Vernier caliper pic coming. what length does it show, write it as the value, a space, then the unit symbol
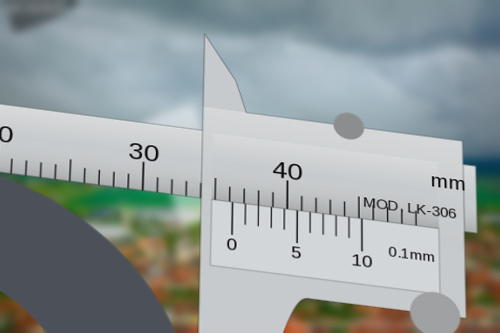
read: 36.2 mm
